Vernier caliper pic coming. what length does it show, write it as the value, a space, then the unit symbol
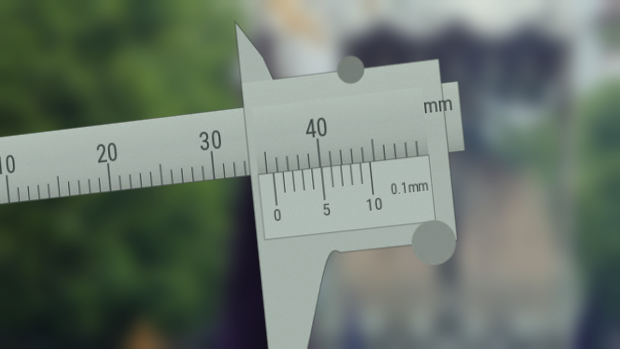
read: 35.6 mm
